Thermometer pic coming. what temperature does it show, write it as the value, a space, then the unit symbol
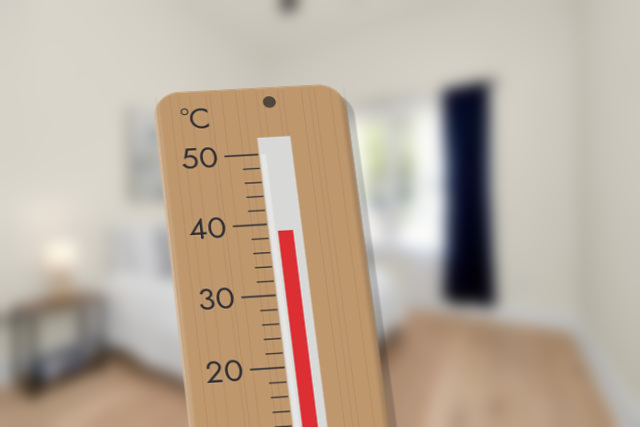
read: 39 °C
